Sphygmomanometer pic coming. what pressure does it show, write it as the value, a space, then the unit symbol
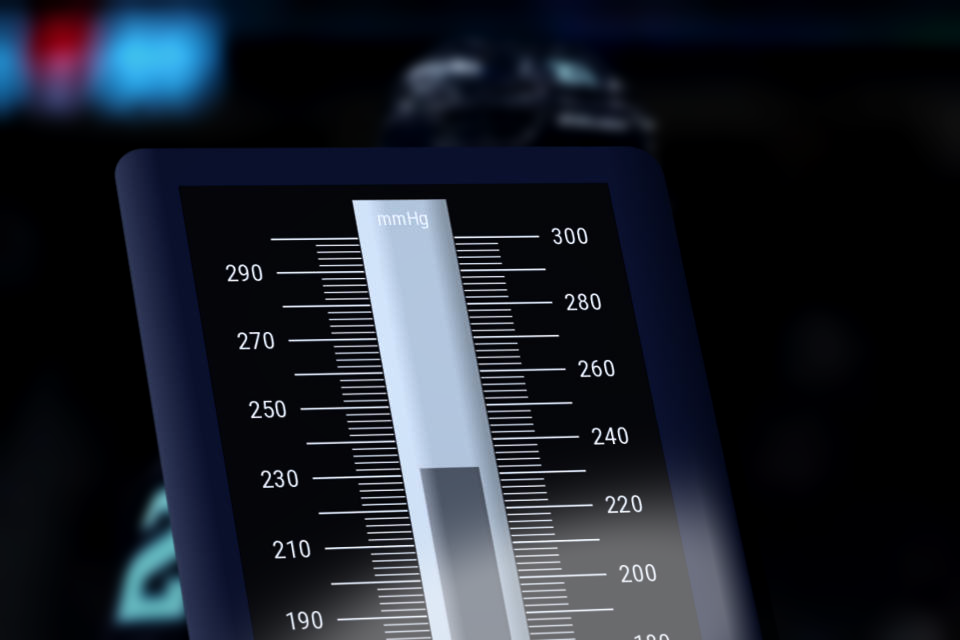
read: 232 mmHg
